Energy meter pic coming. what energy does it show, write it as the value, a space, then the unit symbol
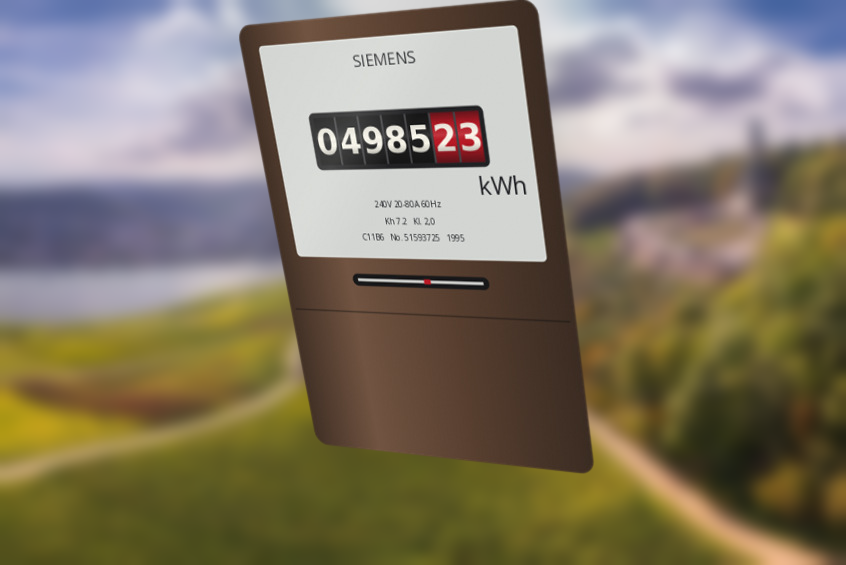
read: 4985.23 kWh
